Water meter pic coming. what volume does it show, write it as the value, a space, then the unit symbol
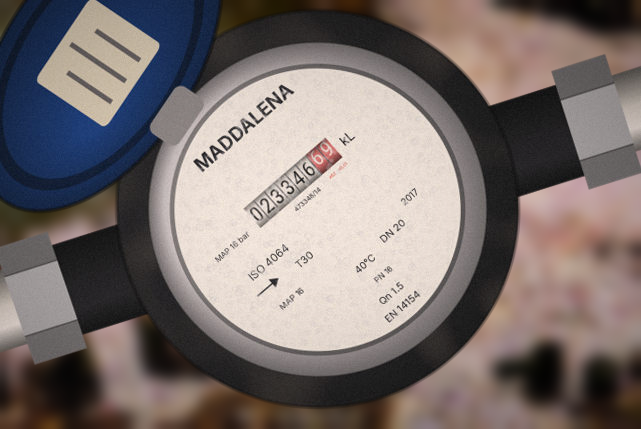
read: 23346.69 kL
